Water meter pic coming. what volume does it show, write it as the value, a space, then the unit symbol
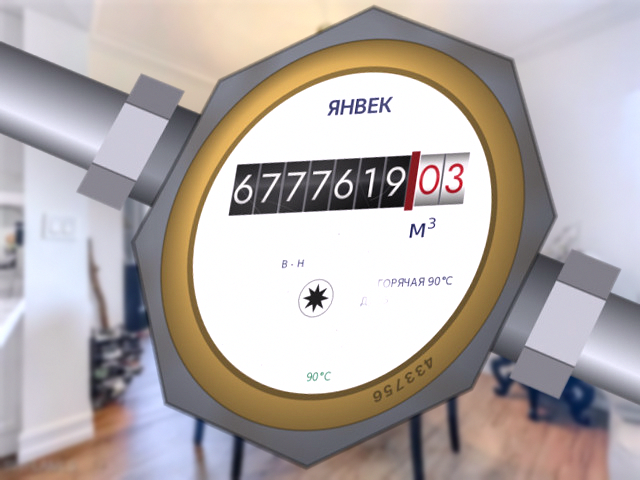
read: 6777619.03 m³
